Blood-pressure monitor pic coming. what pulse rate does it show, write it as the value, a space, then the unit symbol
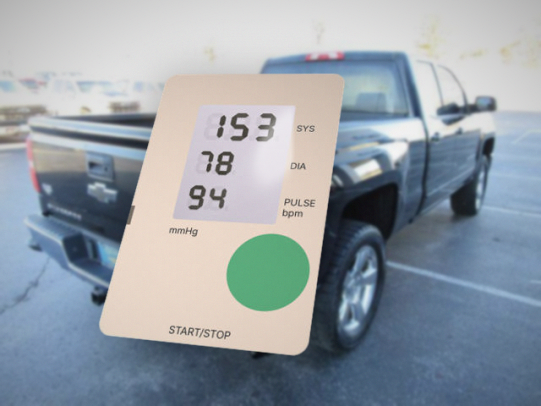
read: 94 bpm
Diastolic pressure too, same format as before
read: 78 mmHg
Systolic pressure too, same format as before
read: 153 mmHg
